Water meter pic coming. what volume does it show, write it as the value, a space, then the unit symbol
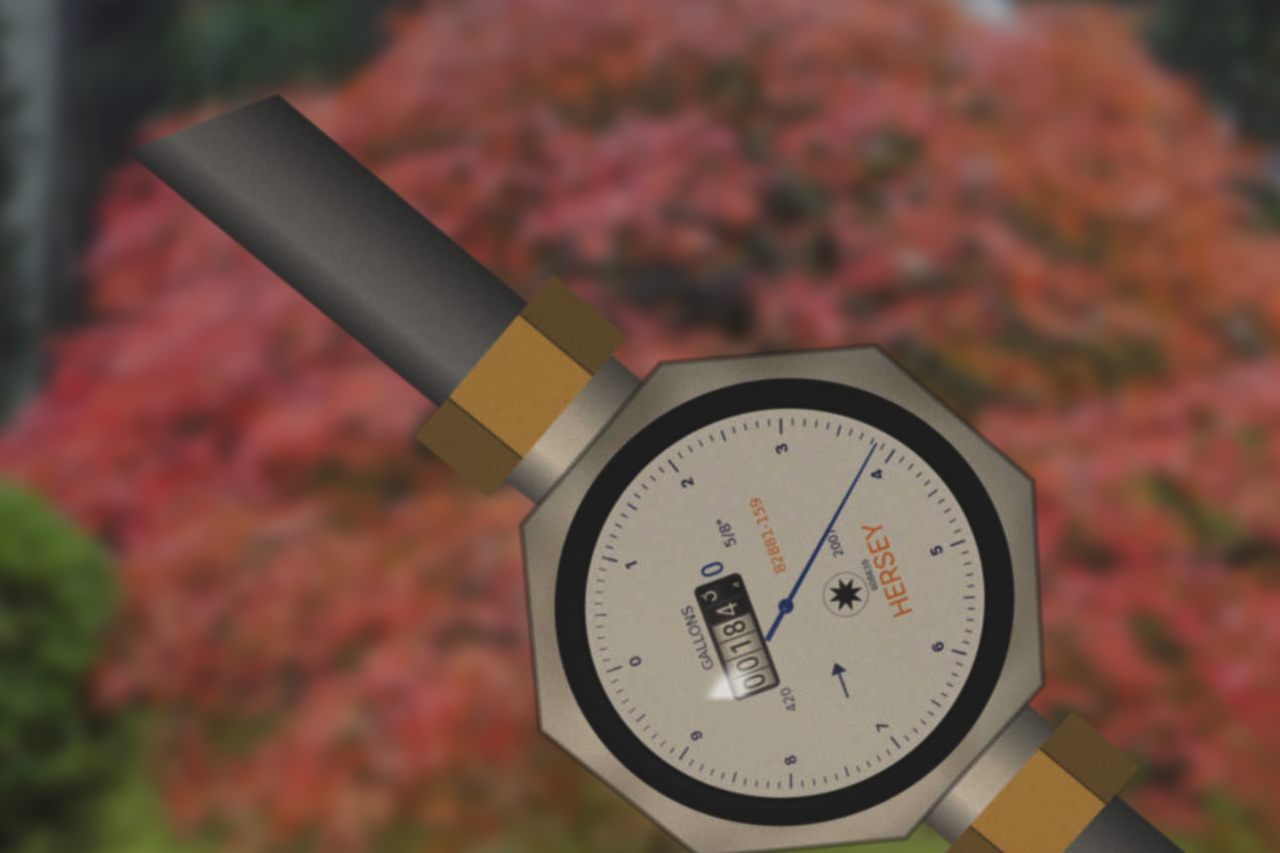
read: 18433.8 gal
